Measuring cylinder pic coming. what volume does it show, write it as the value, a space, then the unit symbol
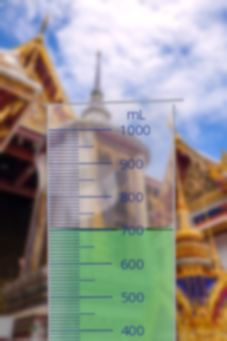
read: 700 mL
